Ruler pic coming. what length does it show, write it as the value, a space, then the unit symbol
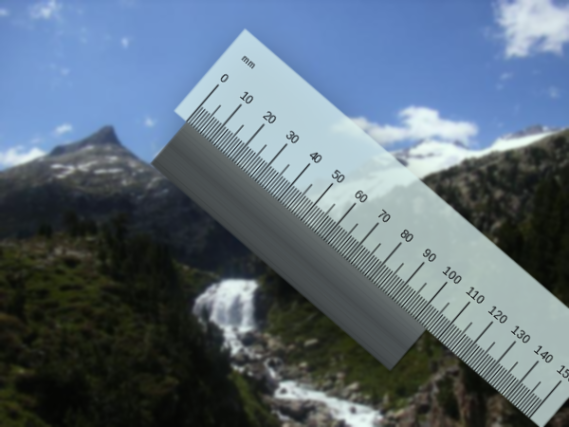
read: 105 mm
